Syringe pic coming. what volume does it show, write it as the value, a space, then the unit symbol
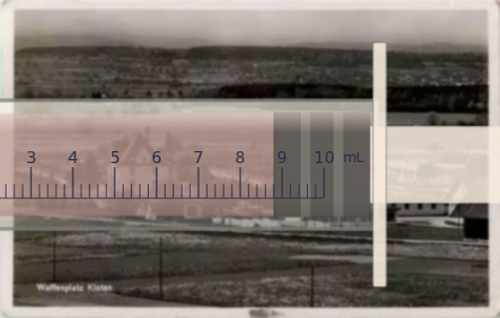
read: 8.8 mL
